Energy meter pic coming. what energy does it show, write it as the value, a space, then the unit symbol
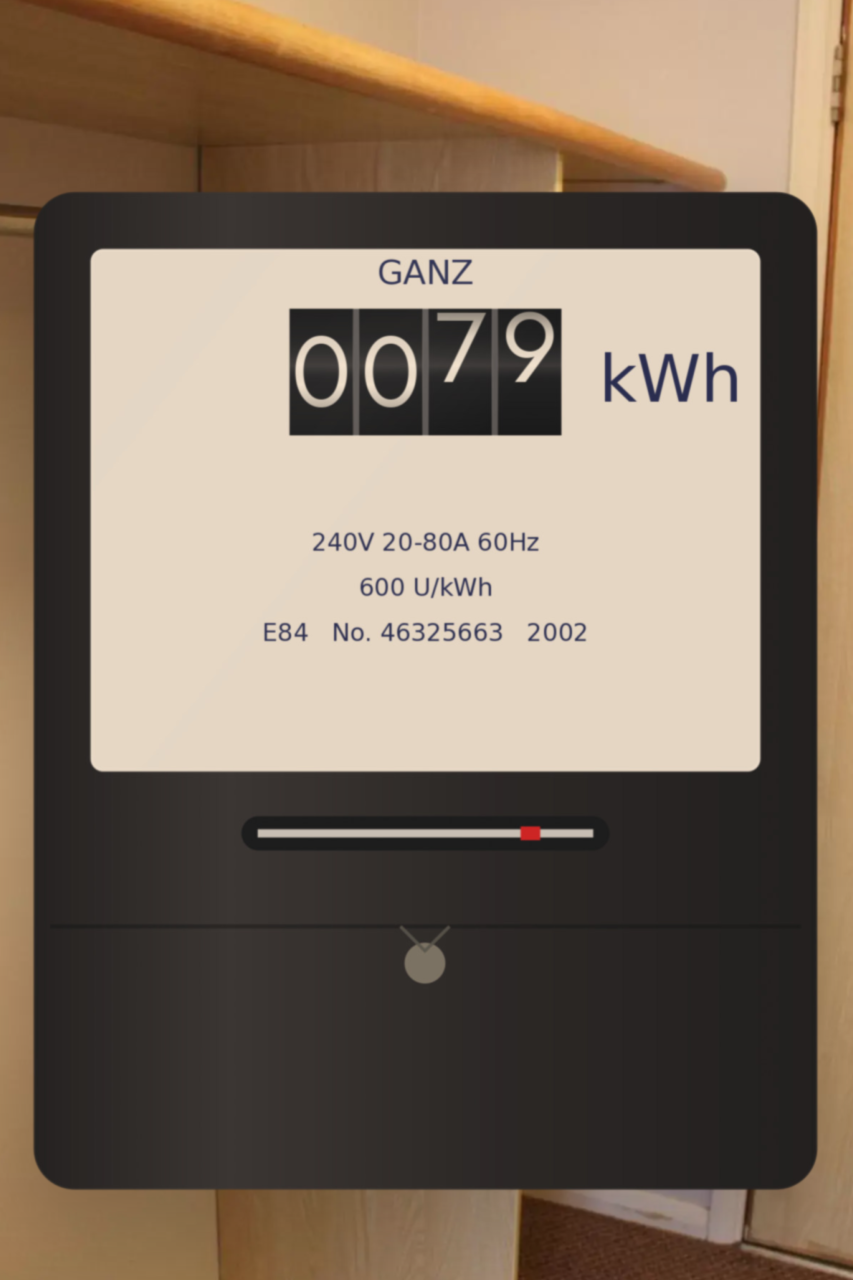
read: 79 kWh
